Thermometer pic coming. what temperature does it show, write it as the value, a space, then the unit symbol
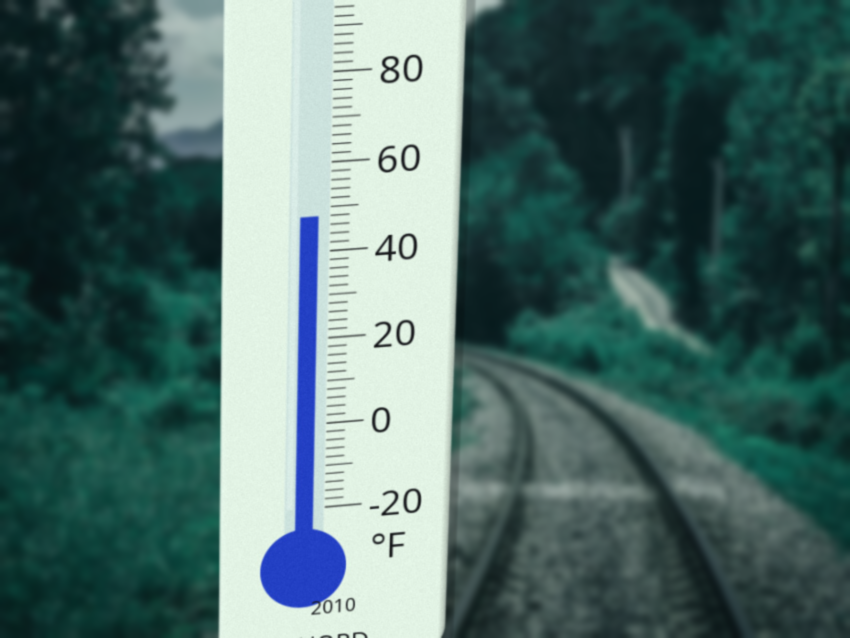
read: 48 °F
